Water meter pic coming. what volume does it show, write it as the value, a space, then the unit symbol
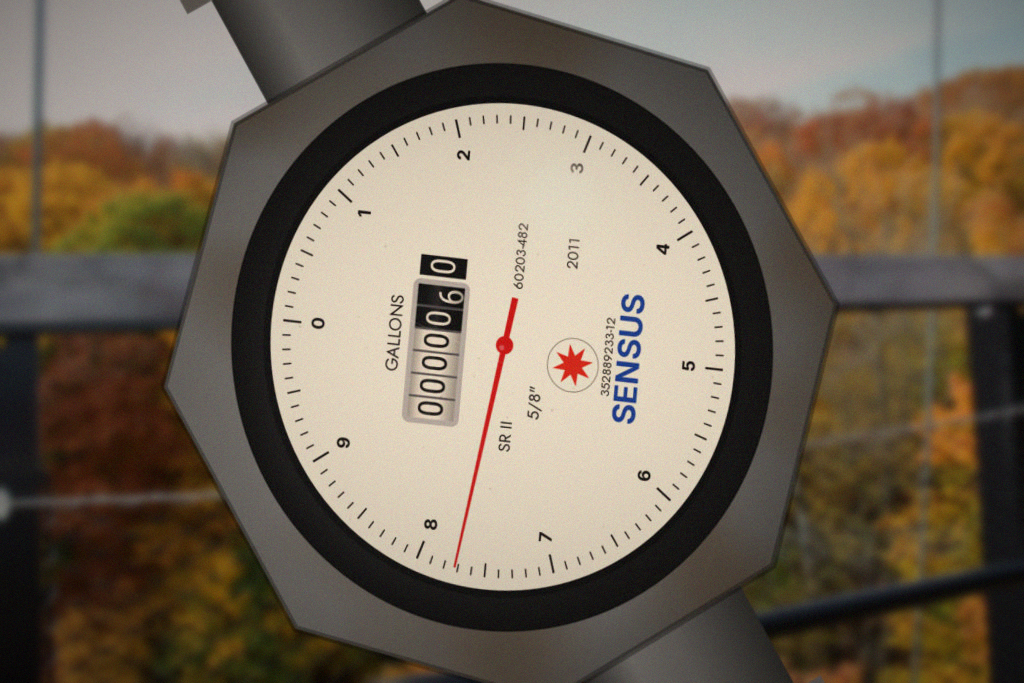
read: 57.7 gal
